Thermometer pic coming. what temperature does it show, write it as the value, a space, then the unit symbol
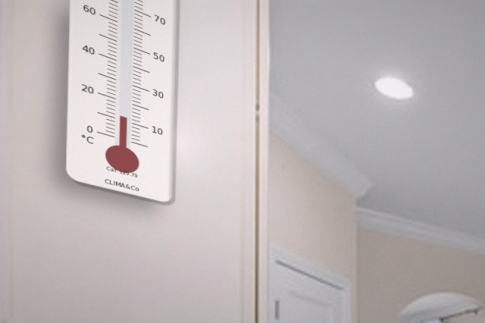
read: 12 °C
